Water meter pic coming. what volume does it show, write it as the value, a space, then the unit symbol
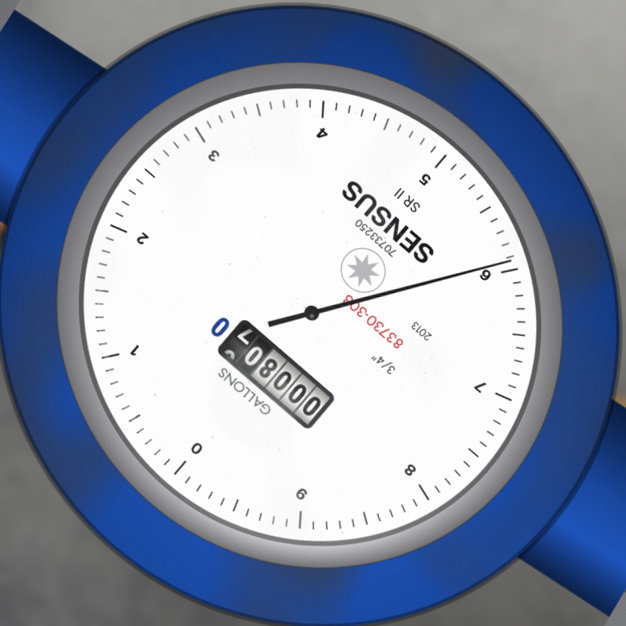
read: 8065.9 gal
